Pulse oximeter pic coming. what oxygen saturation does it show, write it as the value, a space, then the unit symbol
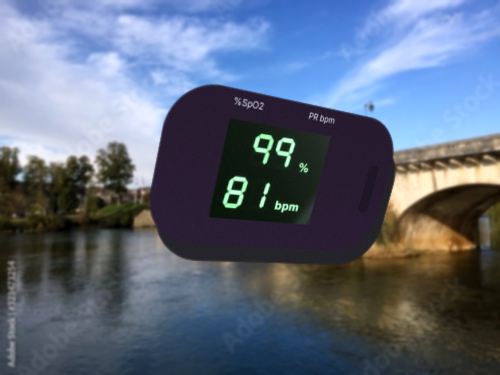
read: 99 %
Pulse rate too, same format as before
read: 81 bpm
